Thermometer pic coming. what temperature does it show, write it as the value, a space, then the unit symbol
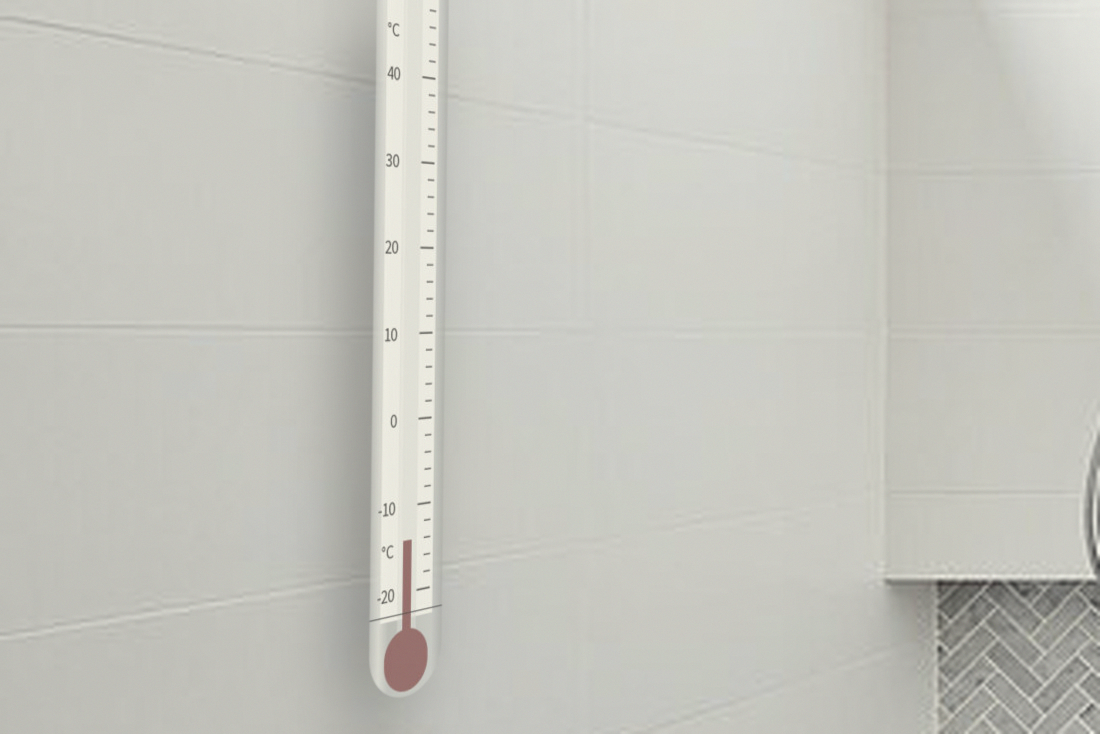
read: -14 °C
